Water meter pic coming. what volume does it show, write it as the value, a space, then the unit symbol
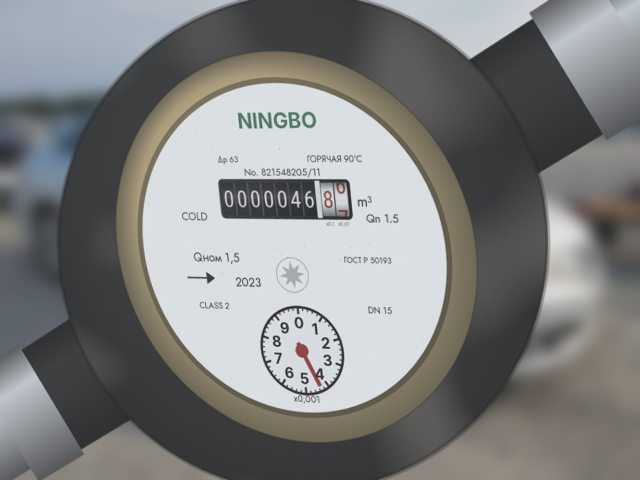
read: 46.864 m³
